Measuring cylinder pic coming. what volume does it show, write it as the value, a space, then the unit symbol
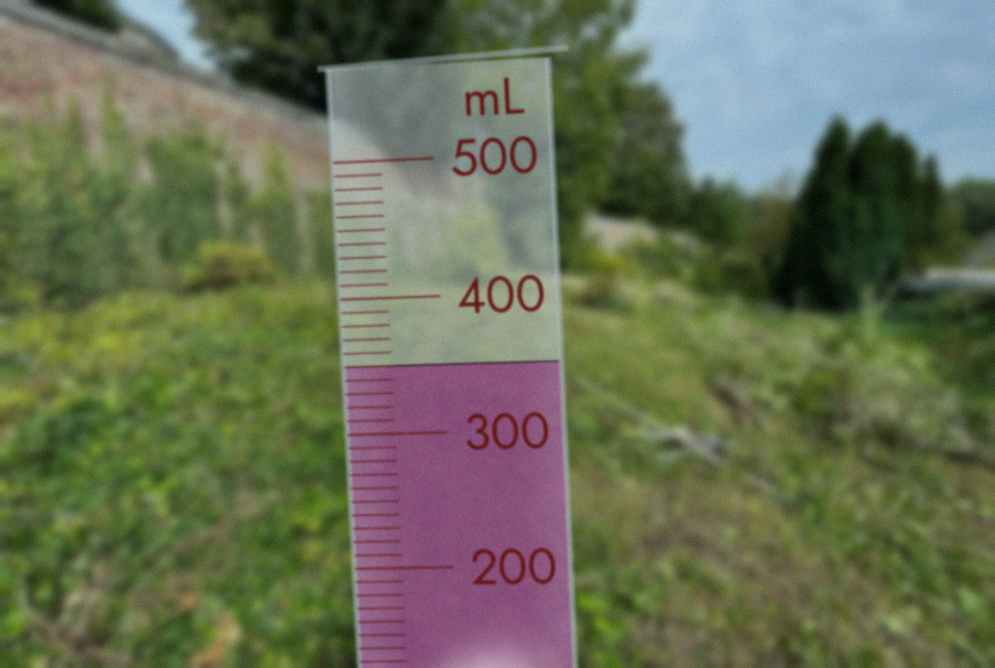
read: 350 mL
